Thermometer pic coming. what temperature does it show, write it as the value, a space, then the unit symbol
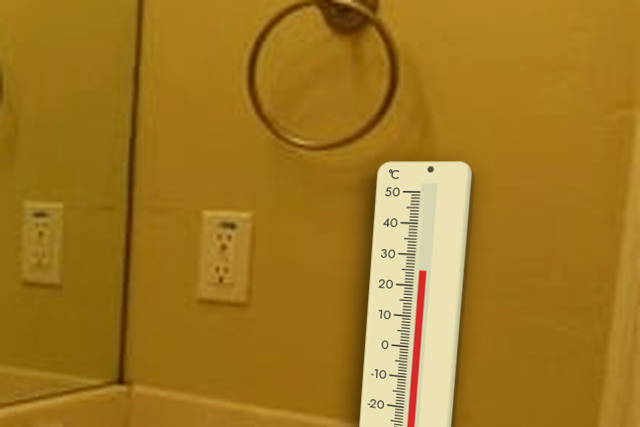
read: 25 °C
